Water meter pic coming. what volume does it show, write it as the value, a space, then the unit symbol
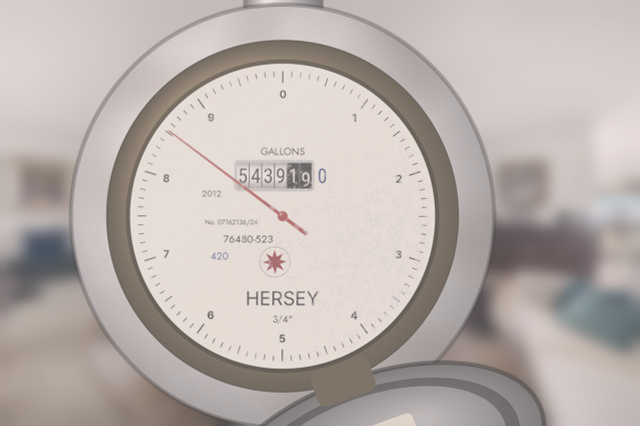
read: 5439188.5 gal
